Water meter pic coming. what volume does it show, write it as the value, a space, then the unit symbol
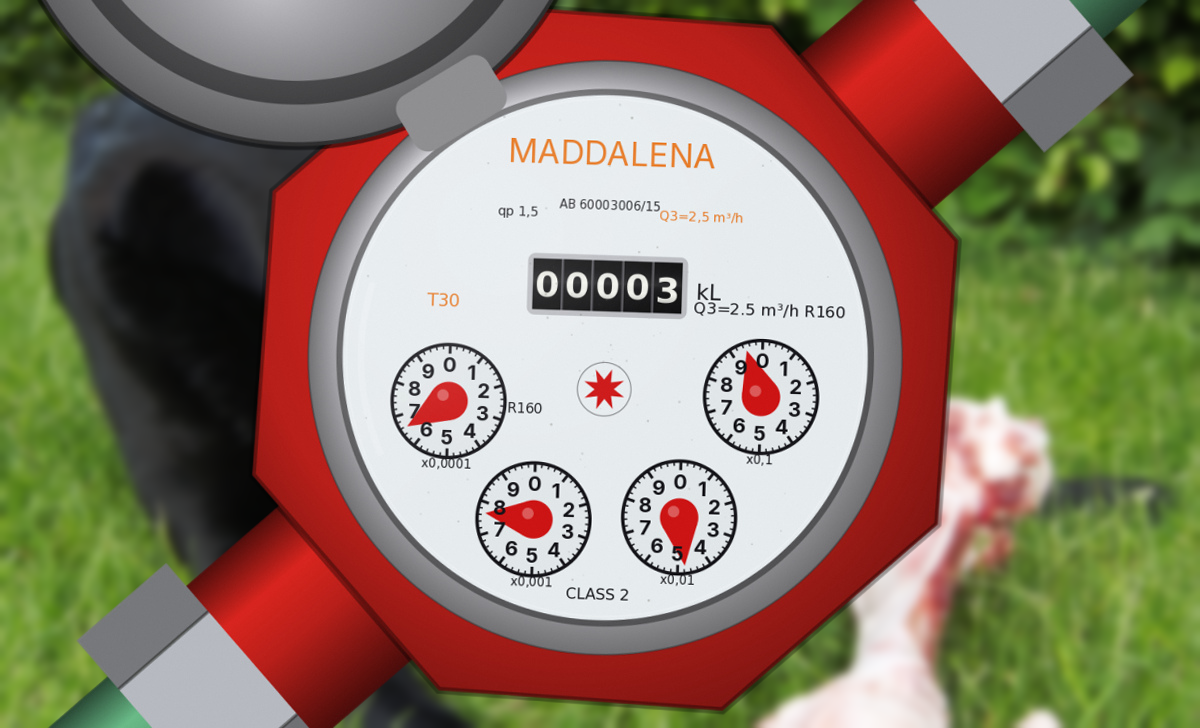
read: 2.9476 kL
